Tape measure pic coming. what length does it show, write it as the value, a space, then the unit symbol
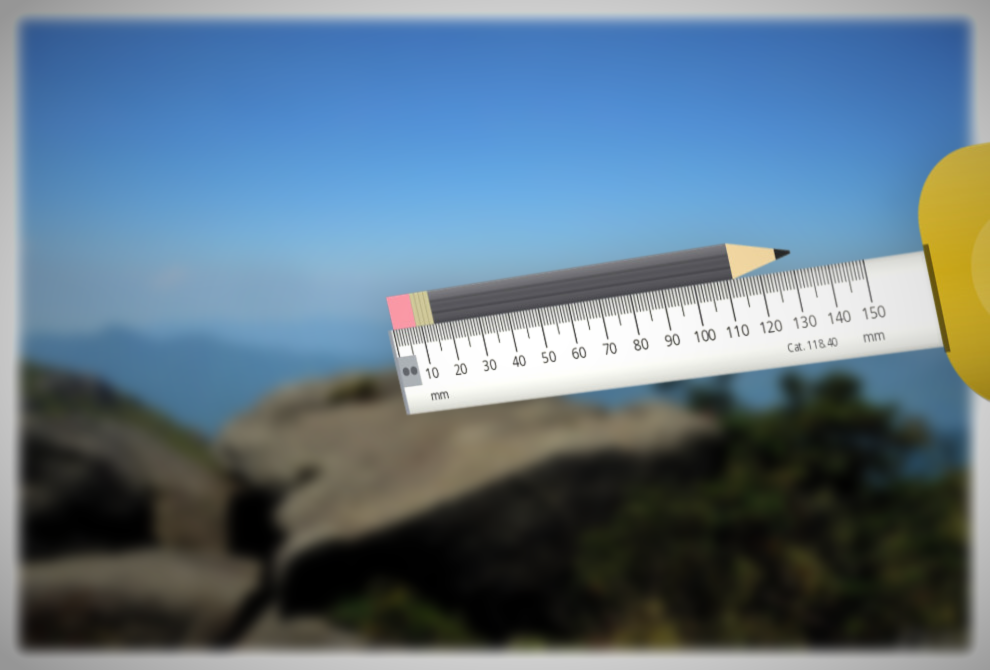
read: 130 mm
